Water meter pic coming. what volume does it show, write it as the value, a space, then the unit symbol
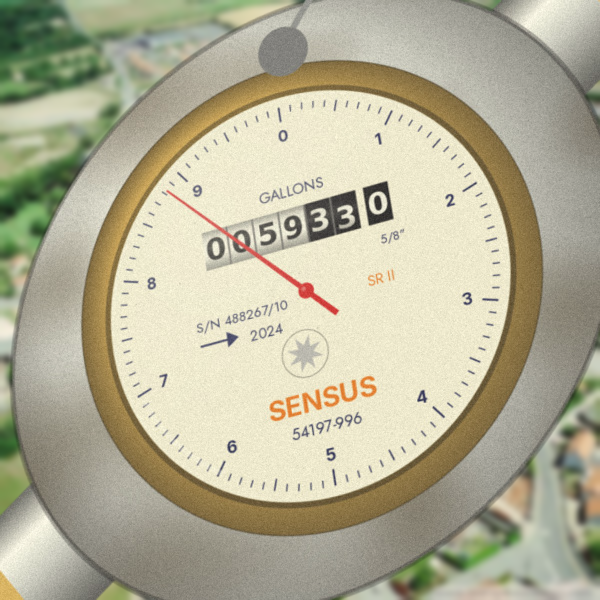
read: 59328.8 gal
